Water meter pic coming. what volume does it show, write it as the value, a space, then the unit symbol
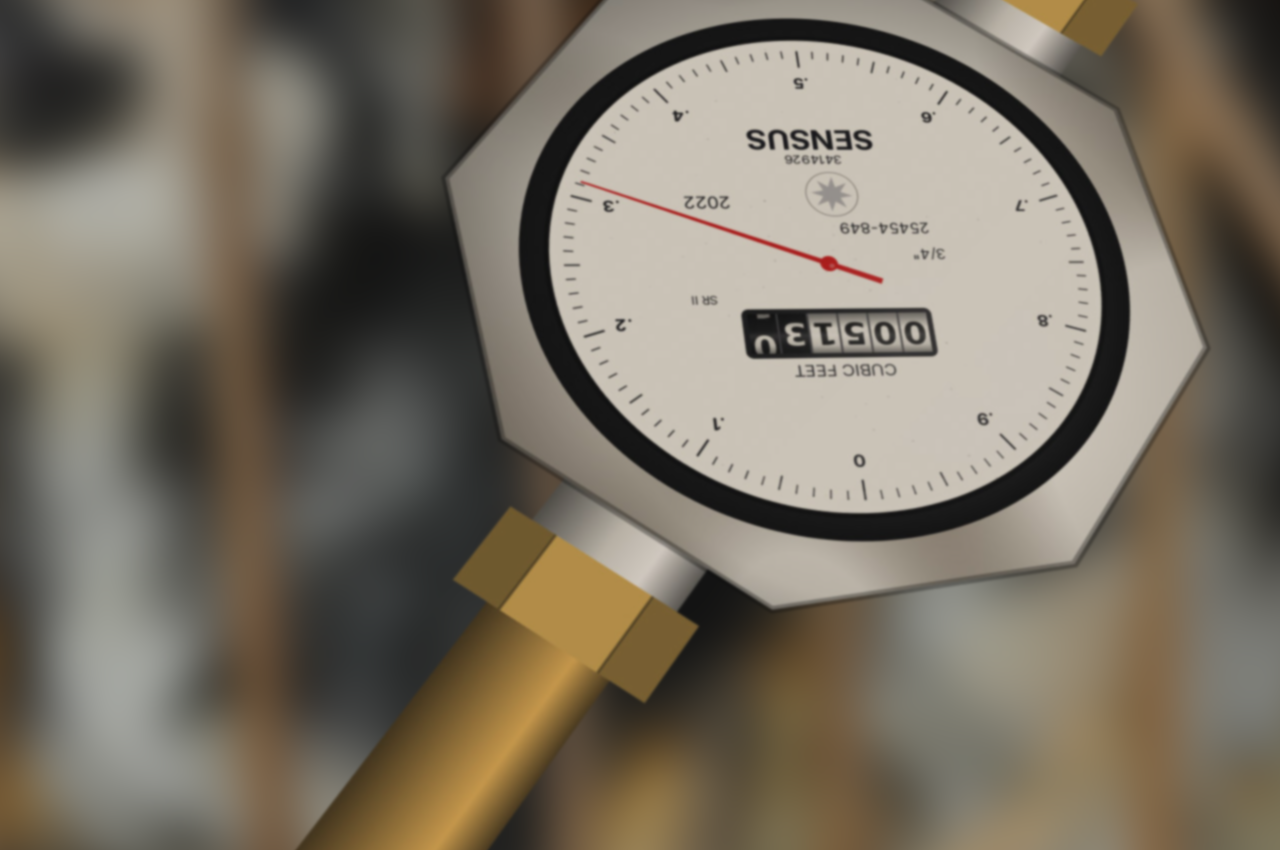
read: 5130.31 ft³
